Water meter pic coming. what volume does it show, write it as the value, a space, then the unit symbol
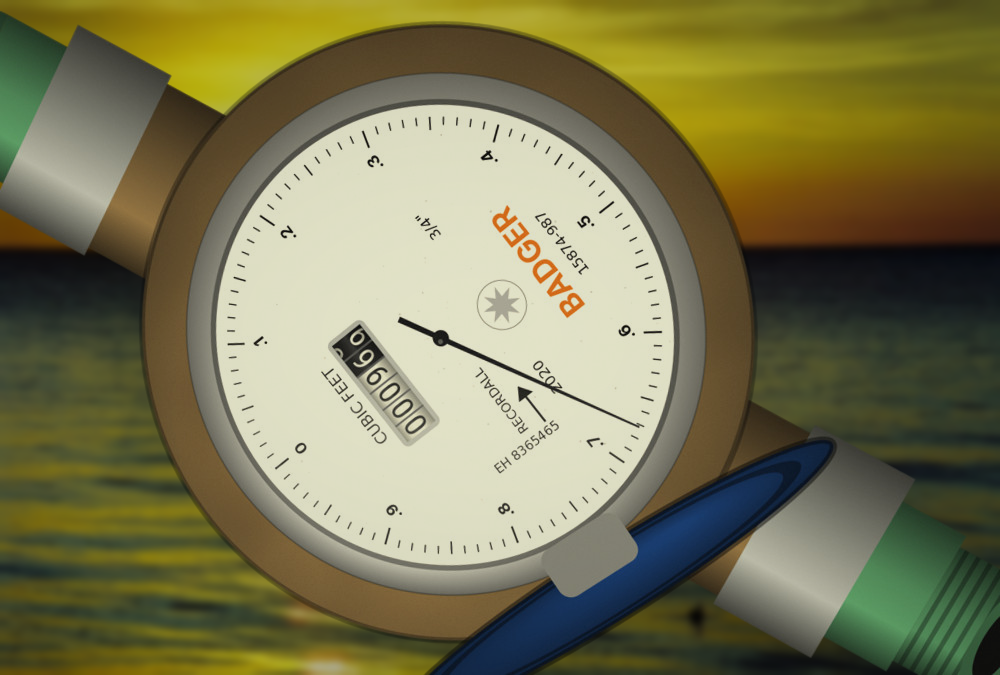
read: 968.67 ft³
